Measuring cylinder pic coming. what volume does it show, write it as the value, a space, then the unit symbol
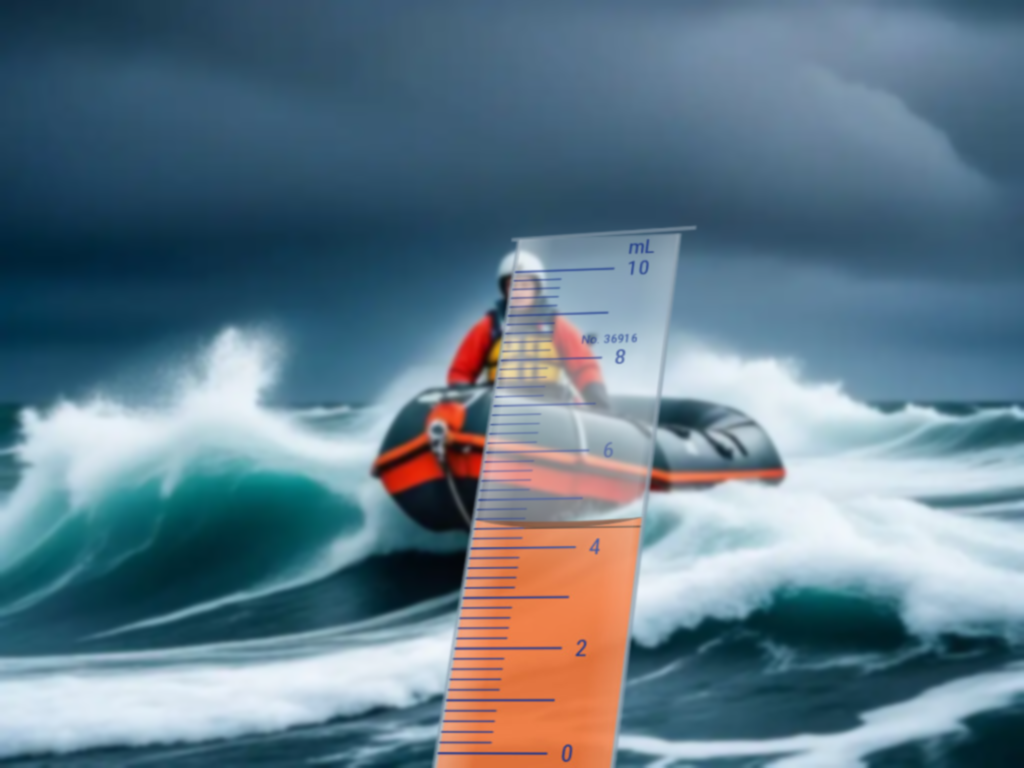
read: 4.4 mL
